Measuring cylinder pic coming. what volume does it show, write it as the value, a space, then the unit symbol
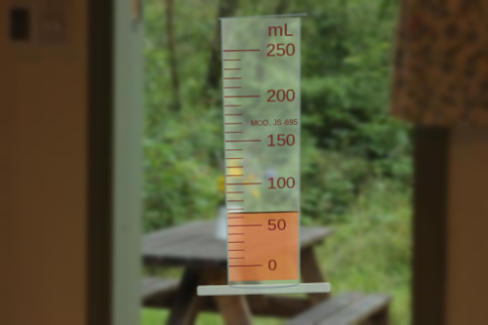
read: 65 mL
